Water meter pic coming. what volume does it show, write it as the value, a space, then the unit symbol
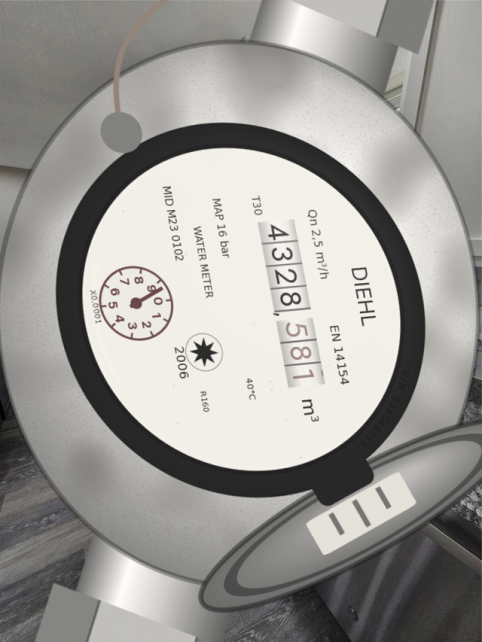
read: 4328.5809 m³
